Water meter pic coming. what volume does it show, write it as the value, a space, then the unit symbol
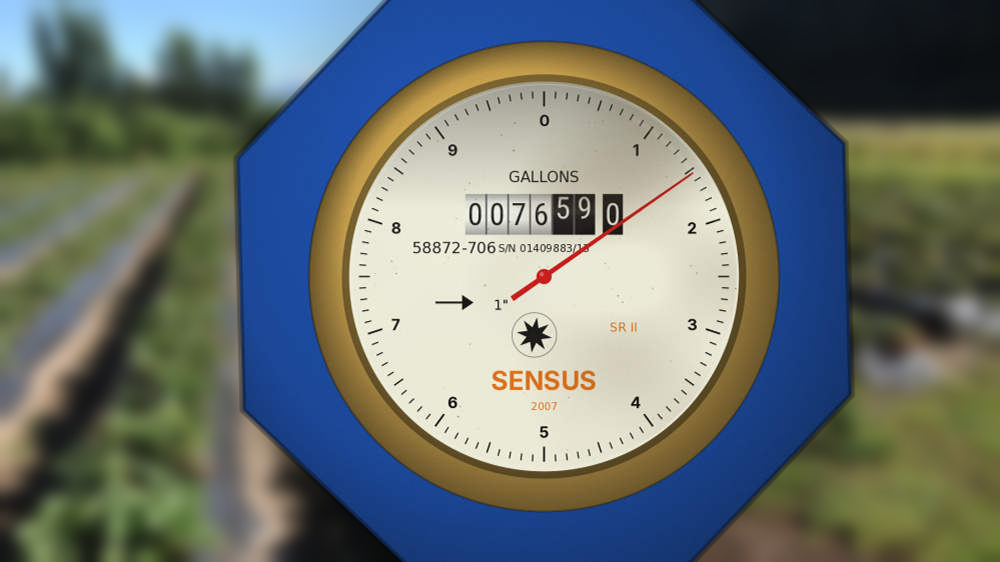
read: 76591.5 gal
